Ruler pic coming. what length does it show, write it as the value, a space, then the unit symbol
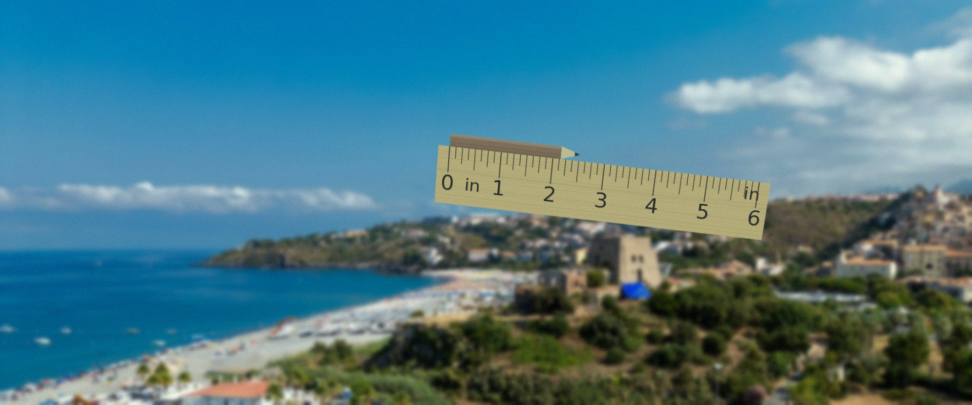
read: 2.5 in
